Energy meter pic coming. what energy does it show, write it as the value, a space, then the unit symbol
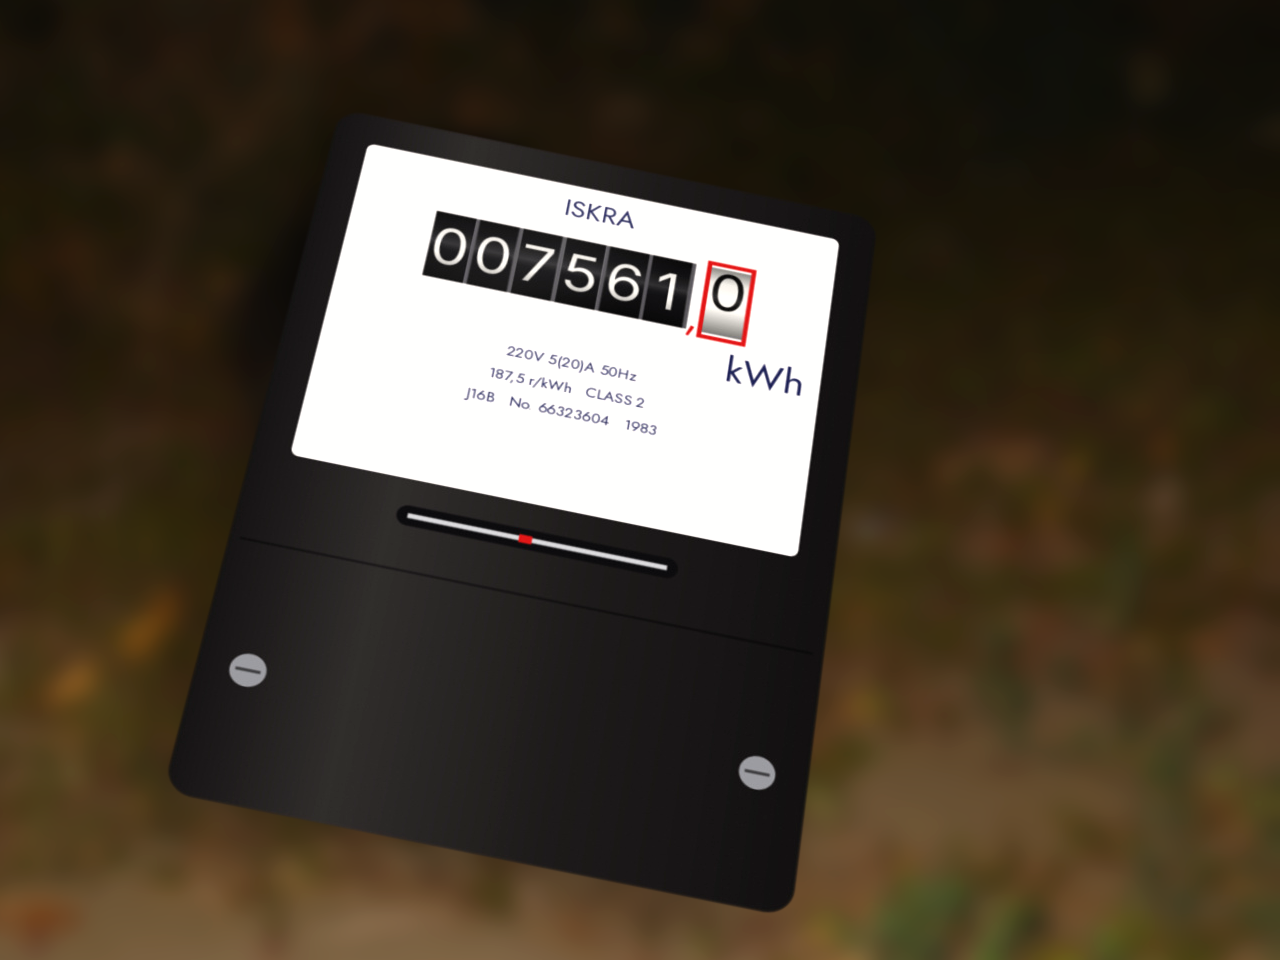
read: 7561.0 kWh
